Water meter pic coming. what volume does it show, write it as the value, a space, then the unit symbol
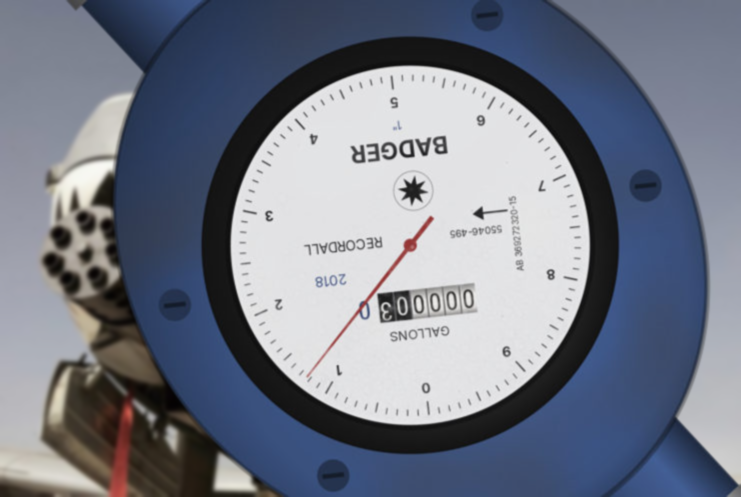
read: 31.2 gal
